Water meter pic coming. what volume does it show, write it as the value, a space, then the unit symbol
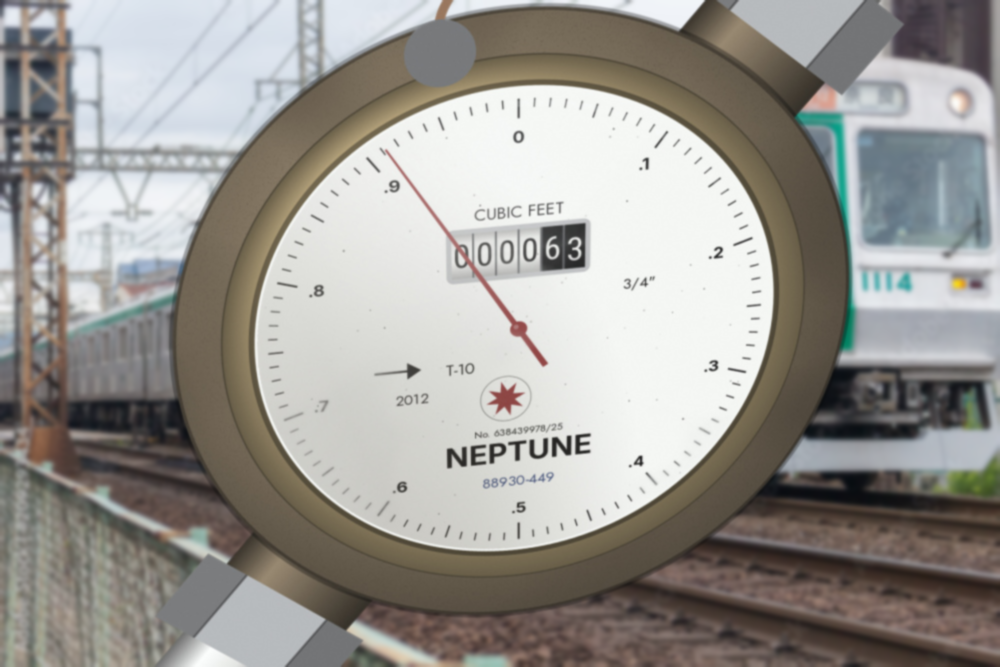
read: 62.91 ft³
